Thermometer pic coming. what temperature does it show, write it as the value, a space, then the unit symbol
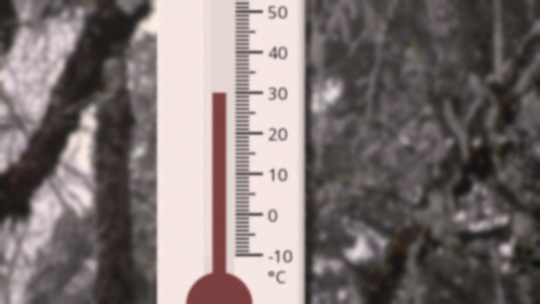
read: 30 °C
